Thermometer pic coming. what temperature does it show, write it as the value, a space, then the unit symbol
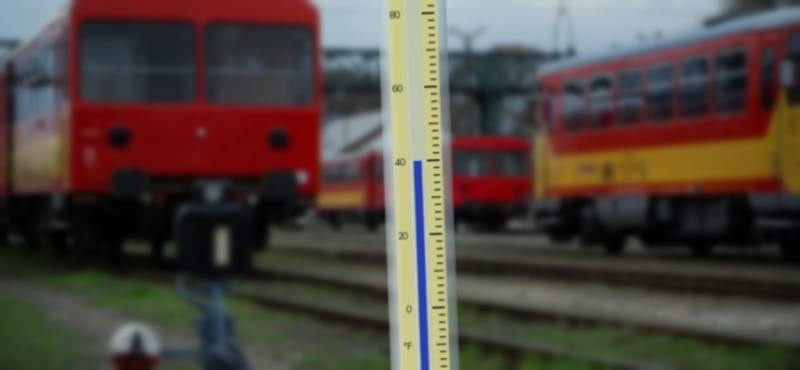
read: 40 °F
